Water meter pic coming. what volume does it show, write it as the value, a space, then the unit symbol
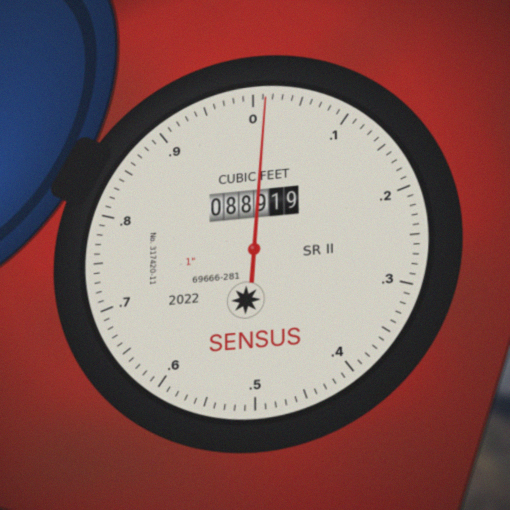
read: 88919.01 ft³
